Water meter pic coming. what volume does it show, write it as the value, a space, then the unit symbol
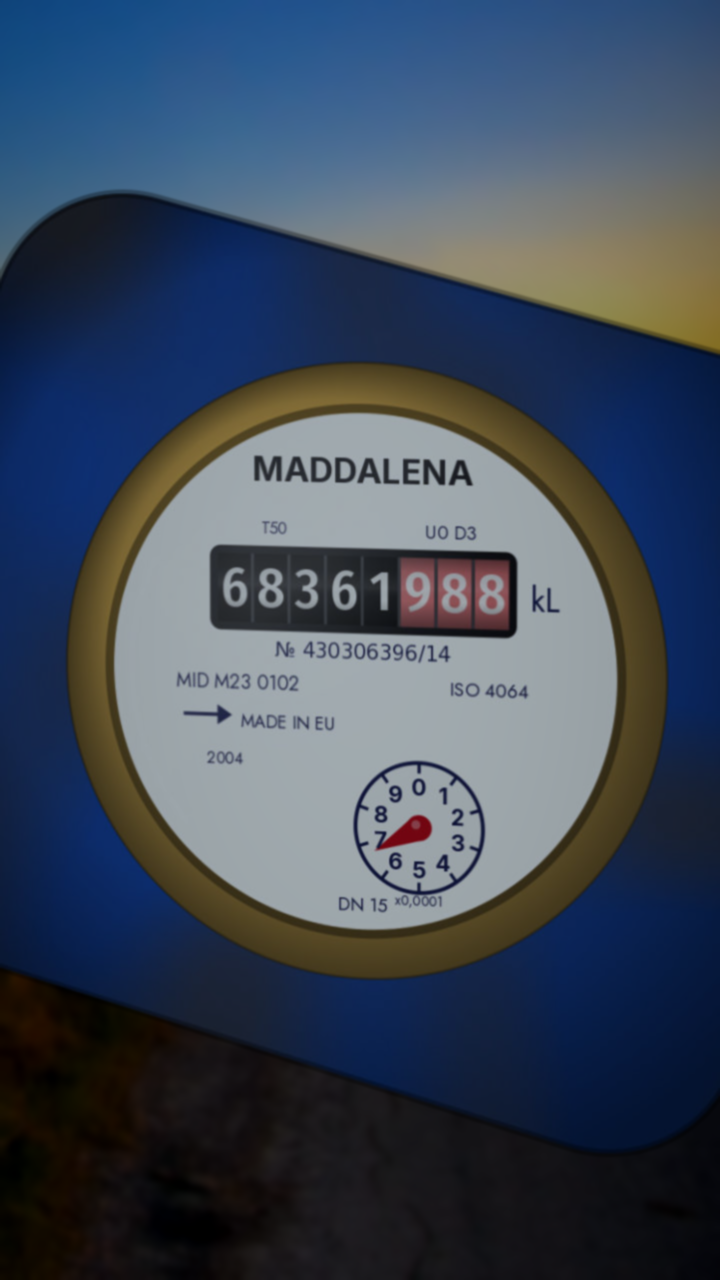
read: 68361.9886 kL
